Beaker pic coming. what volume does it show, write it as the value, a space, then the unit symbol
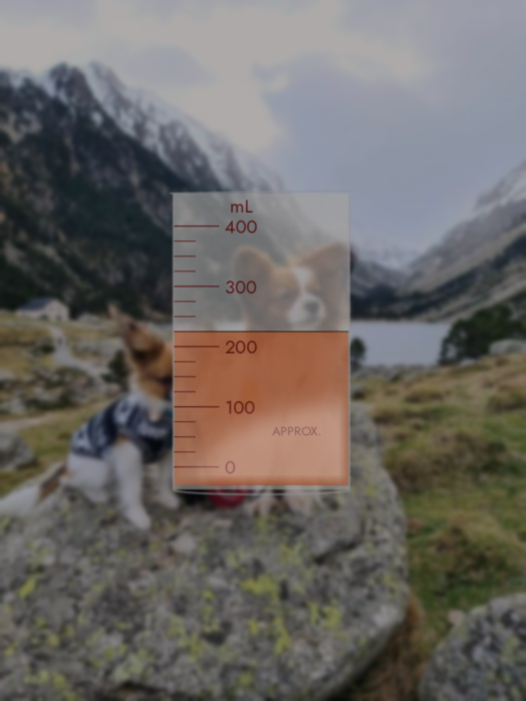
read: 225 mL
